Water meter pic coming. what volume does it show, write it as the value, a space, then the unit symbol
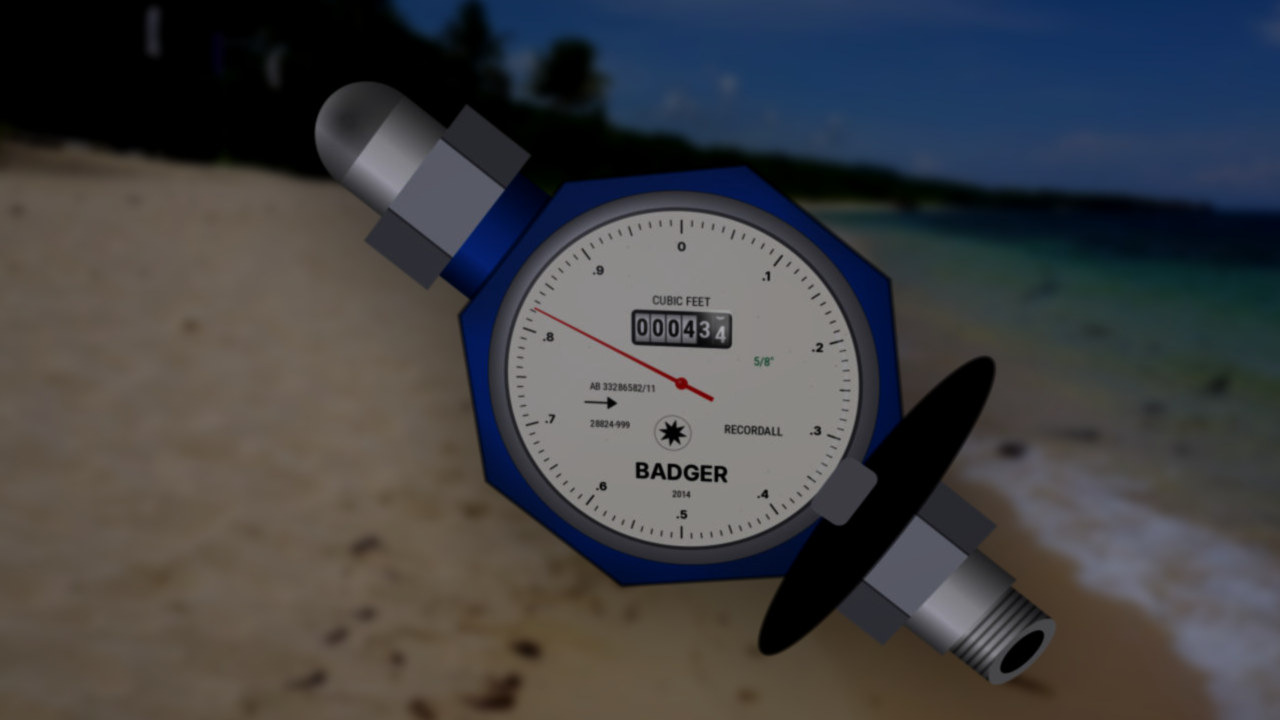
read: 433.82 ft³
